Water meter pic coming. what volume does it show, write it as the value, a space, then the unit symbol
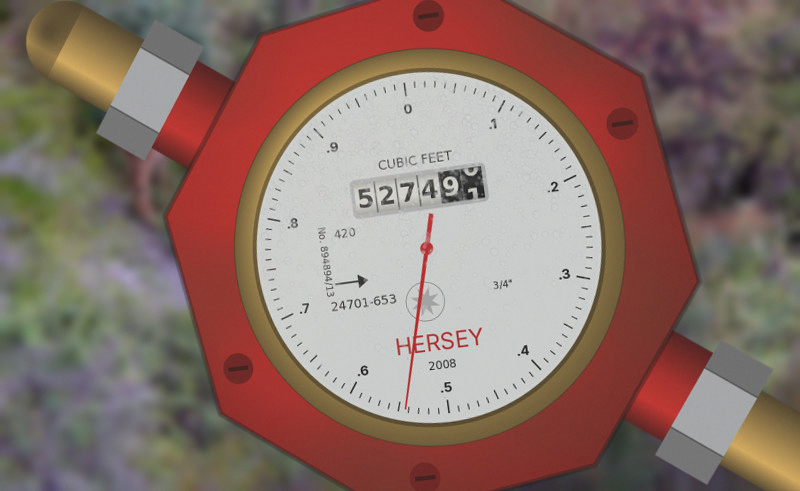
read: 527490.54 ft³
